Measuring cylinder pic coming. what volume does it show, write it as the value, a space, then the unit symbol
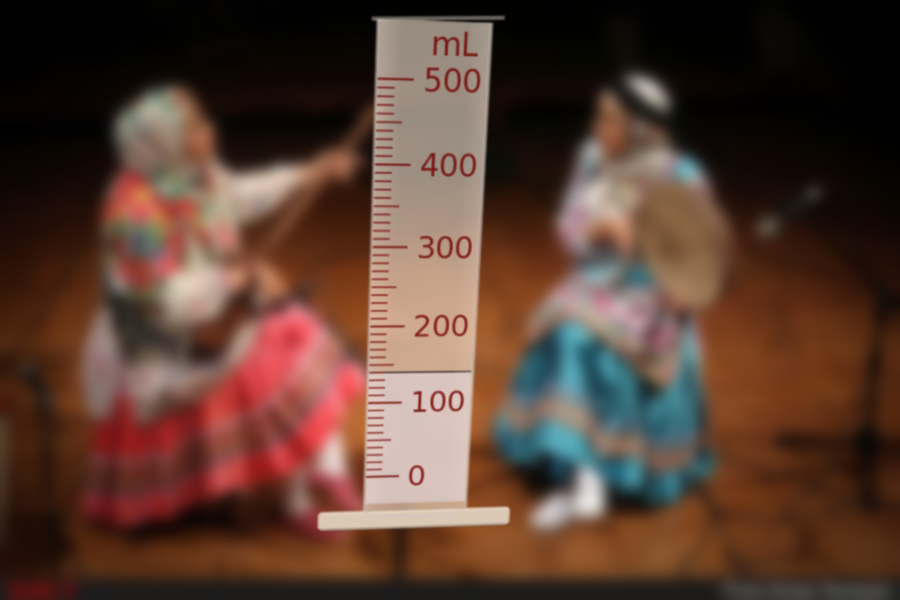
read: 140 mL
